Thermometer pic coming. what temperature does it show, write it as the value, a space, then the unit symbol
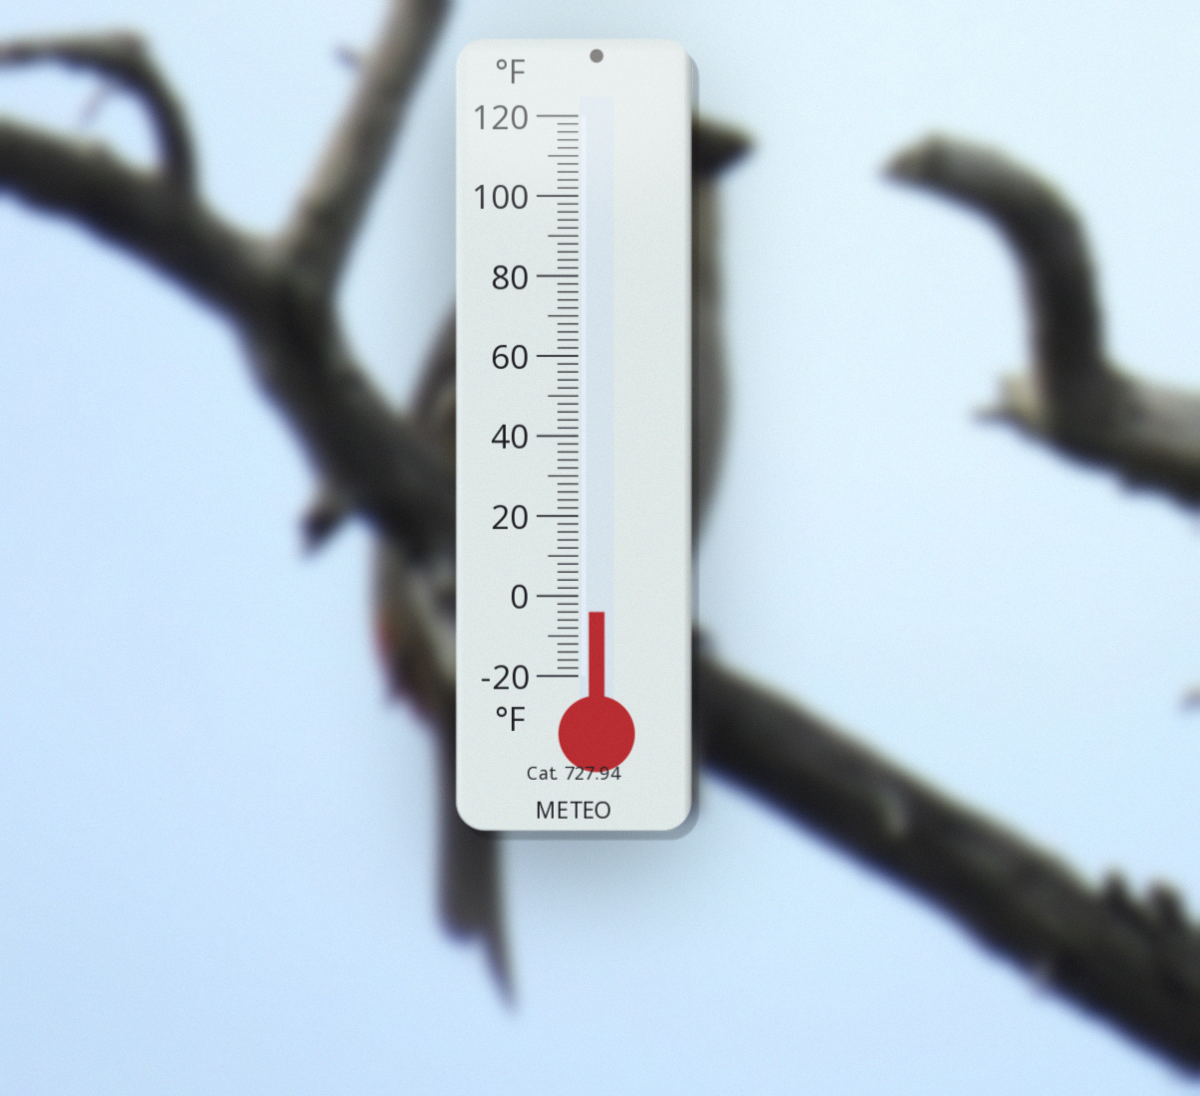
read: -4 °F
